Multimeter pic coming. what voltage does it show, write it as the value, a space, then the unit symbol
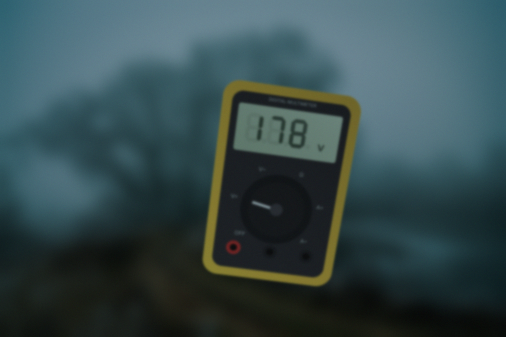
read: 178 V
